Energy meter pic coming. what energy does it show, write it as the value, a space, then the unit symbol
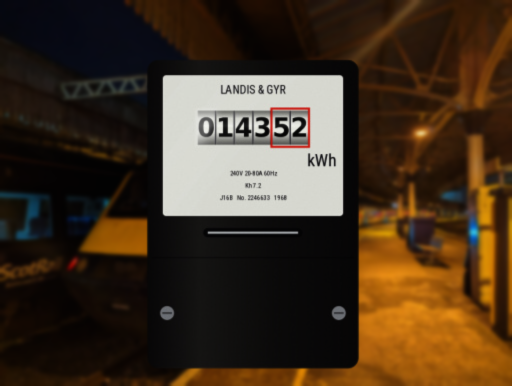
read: 143.52 kWh
